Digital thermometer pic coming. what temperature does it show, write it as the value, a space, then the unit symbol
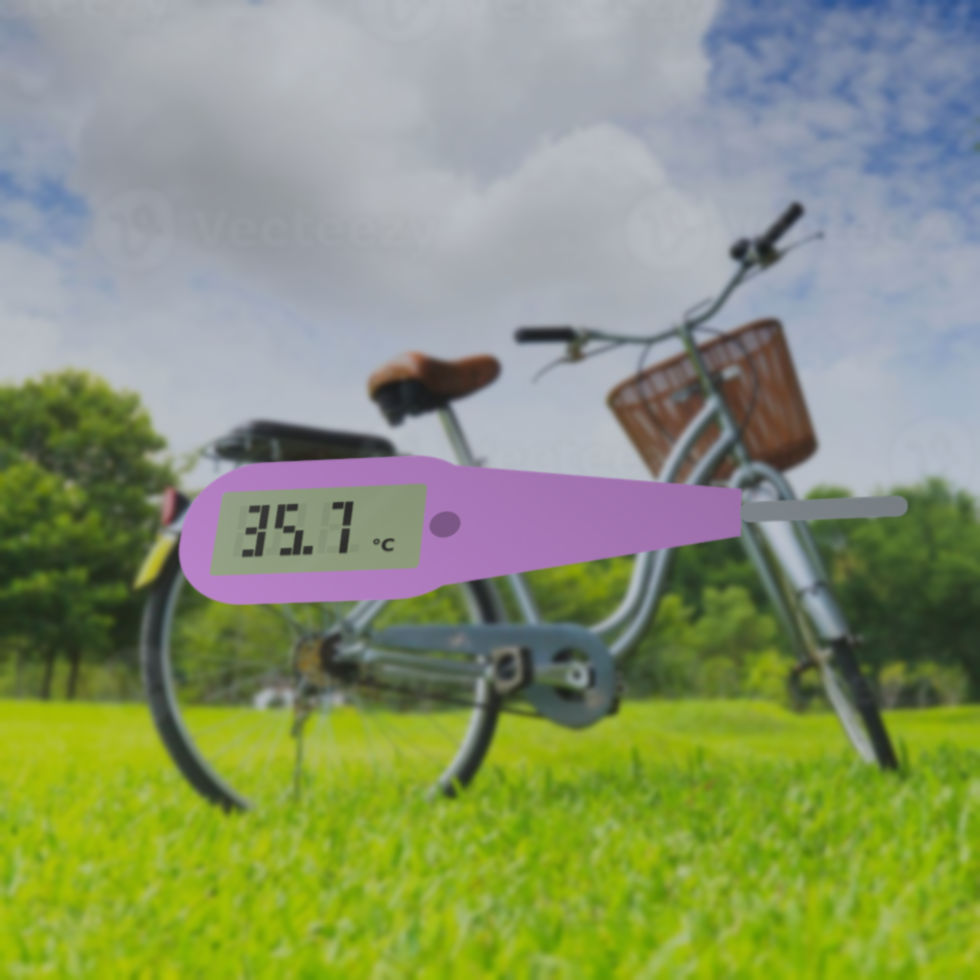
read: 35.7 °C
